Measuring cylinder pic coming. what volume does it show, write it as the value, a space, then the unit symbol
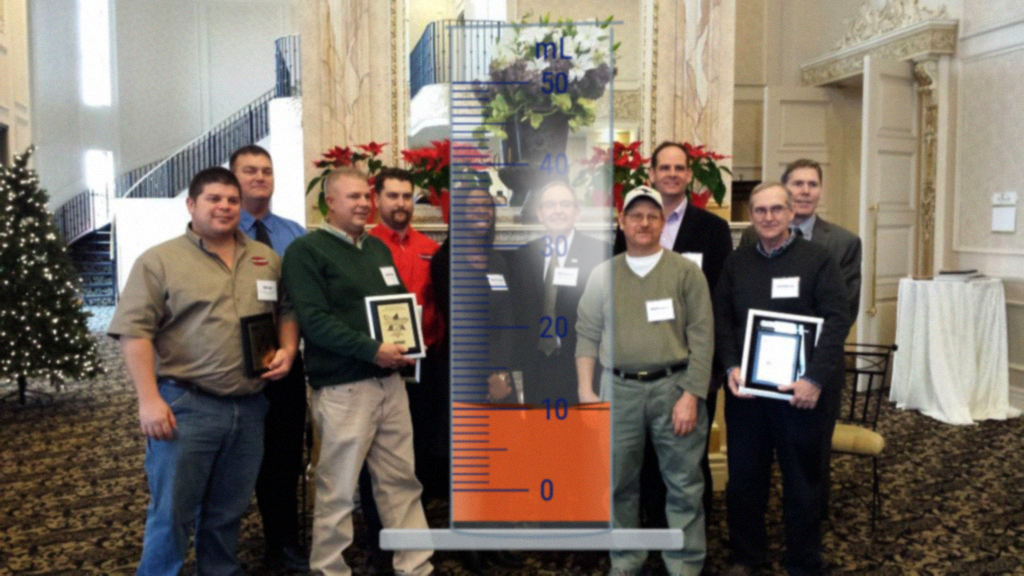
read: 10 mL
